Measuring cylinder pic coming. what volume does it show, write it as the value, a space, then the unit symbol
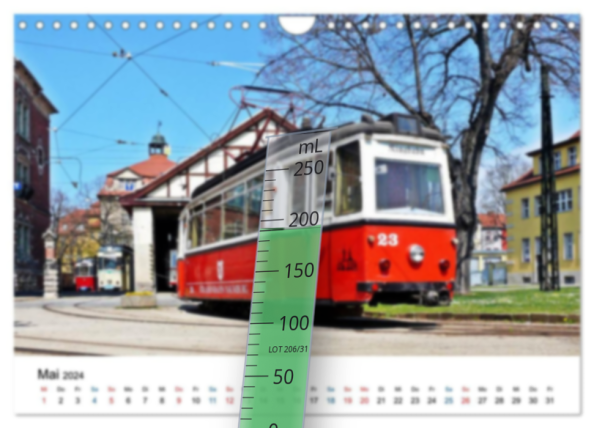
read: 190 mL
